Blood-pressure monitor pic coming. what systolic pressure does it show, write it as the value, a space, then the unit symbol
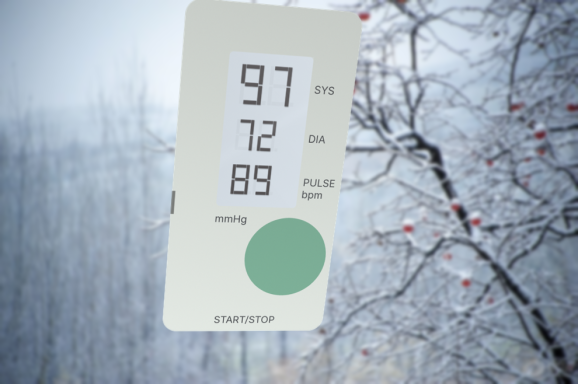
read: 97 mmHg
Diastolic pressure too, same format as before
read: 72 mmHg
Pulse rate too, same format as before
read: 89 bpm
